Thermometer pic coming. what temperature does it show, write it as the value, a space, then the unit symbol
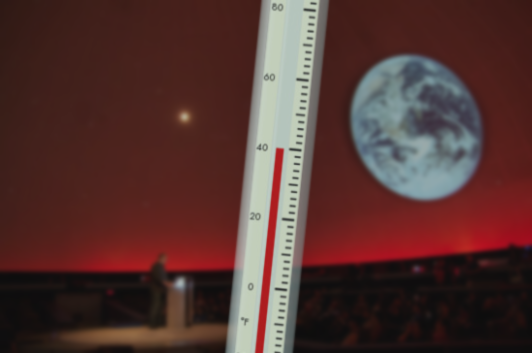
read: 40 °F
